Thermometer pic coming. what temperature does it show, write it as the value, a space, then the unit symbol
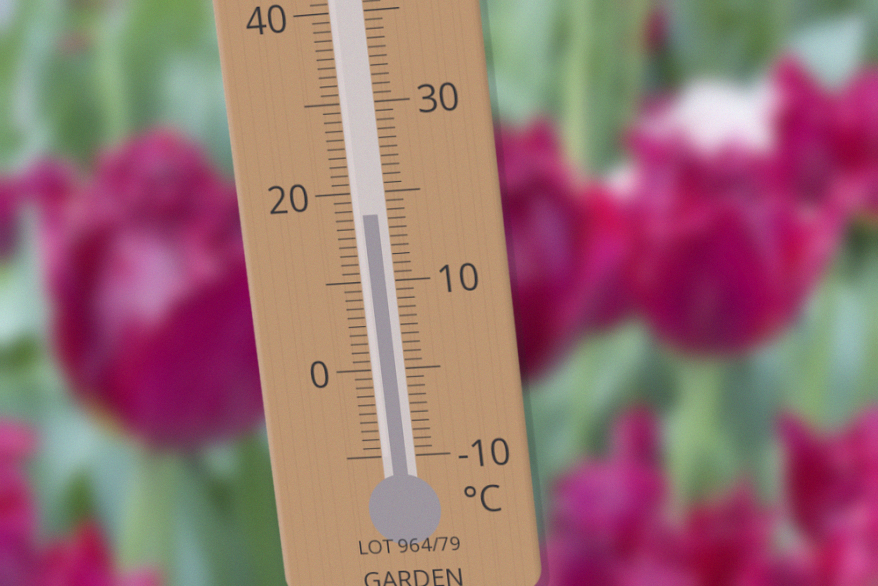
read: 17.5 °C
